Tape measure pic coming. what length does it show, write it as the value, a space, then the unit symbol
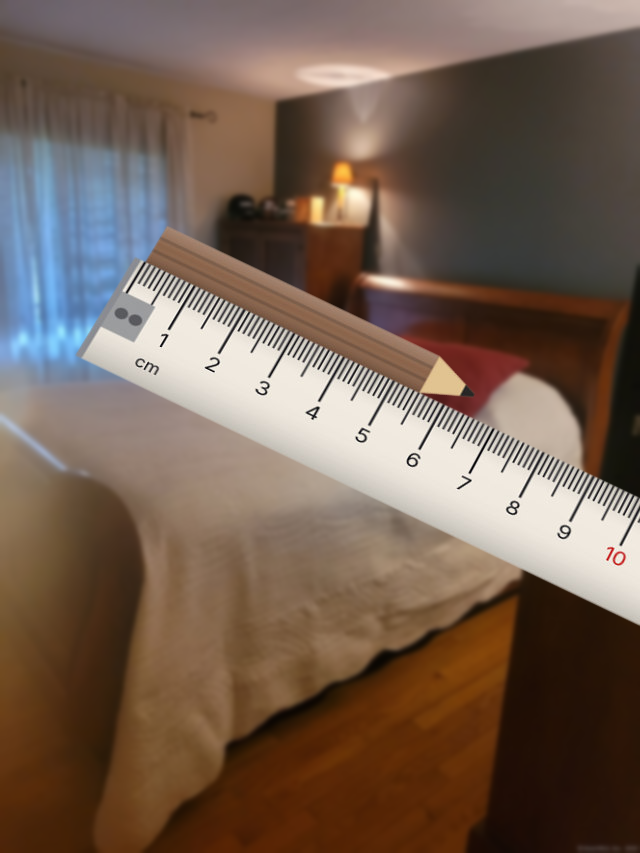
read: 6.4 cm
